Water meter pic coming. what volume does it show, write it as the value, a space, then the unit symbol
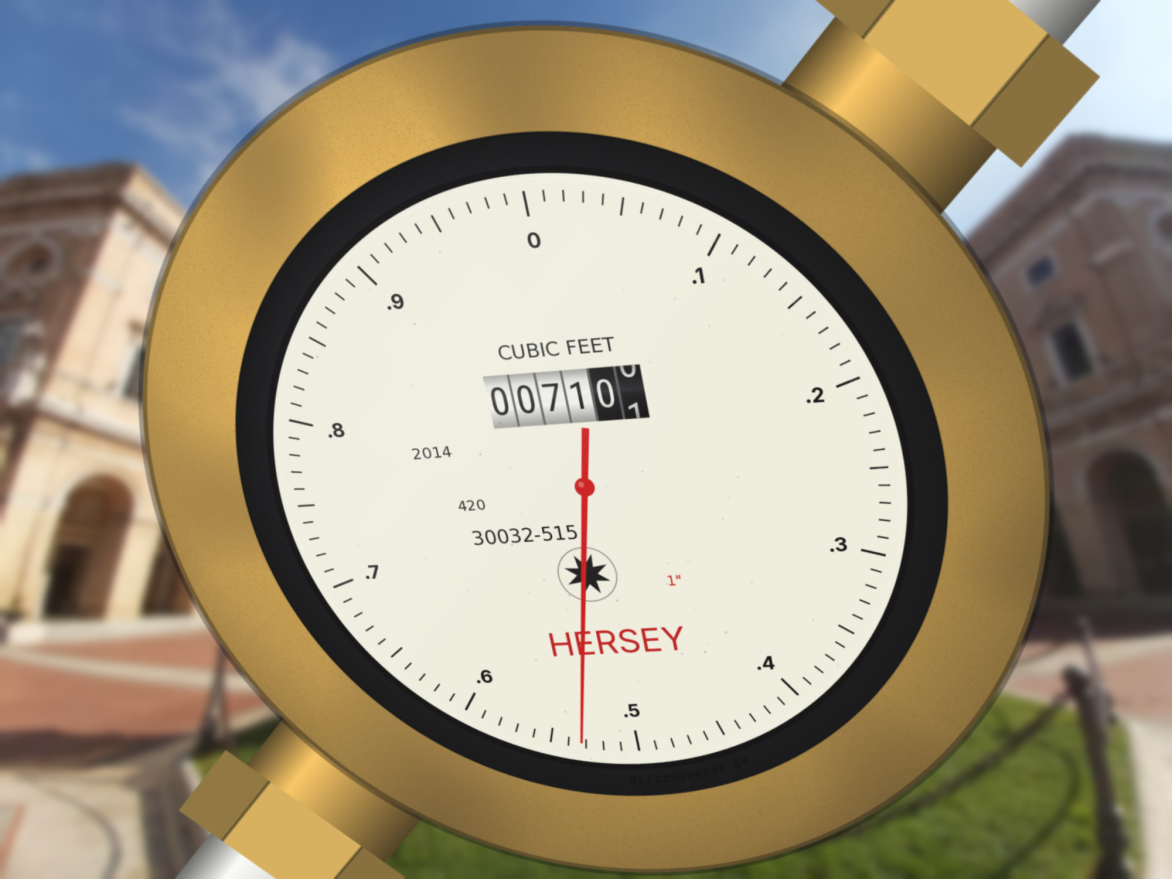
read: 7100.53 ft³
